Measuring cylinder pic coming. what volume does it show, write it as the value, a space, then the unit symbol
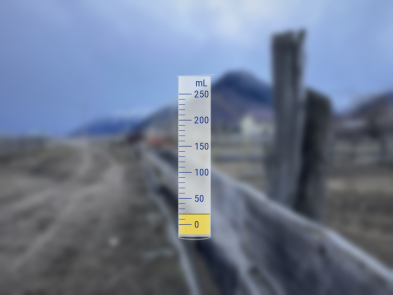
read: 20 mL
